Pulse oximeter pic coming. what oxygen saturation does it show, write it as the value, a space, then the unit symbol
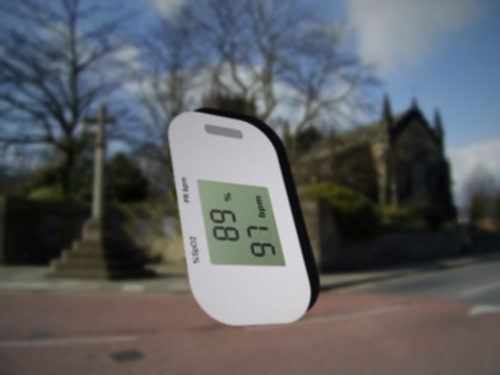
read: 89 %
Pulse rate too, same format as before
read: 97 bpm
